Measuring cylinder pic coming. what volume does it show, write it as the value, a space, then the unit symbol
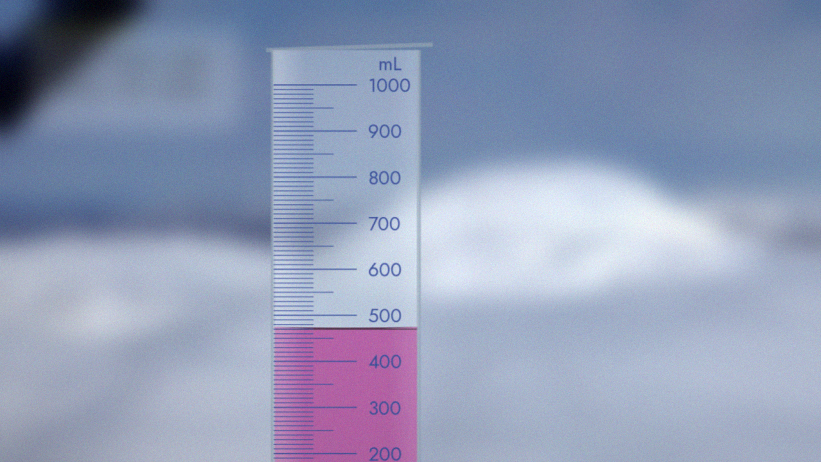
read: 470 mL
